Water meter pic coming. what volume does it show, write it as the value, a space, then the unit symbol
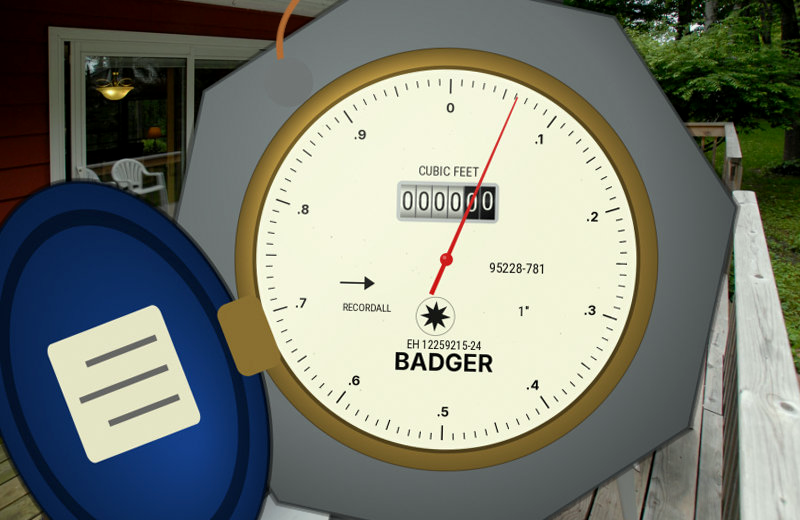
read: 0.06 ft³
